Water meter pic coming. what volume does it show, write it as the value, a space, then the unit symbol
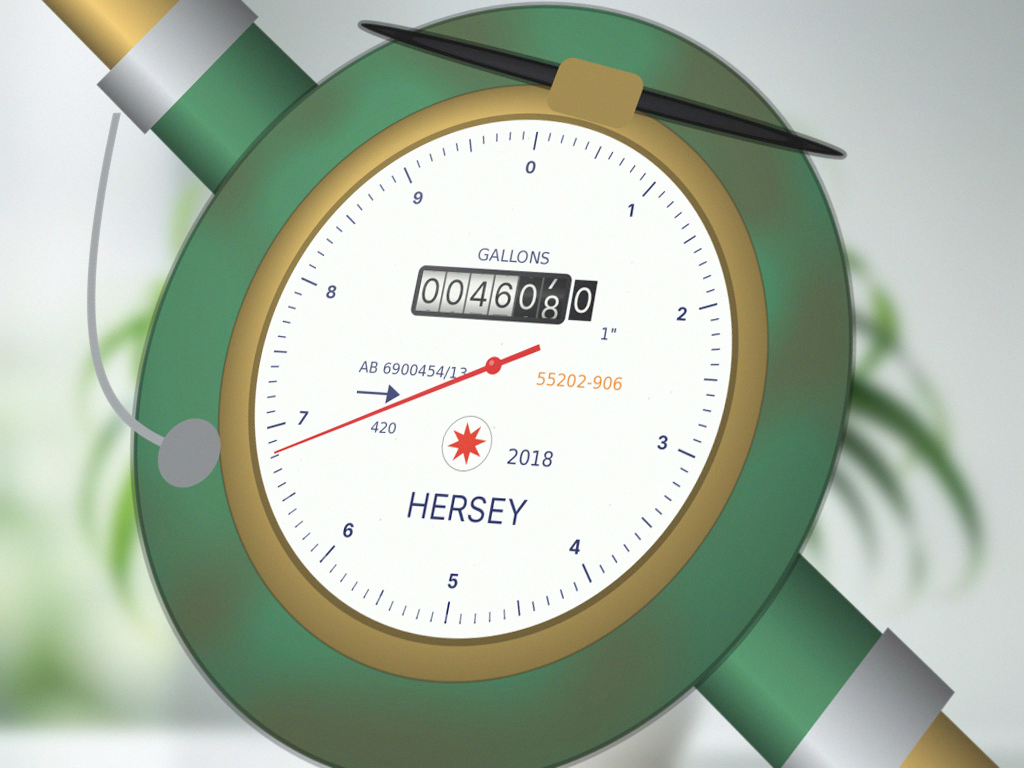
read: 46076.8 gal
